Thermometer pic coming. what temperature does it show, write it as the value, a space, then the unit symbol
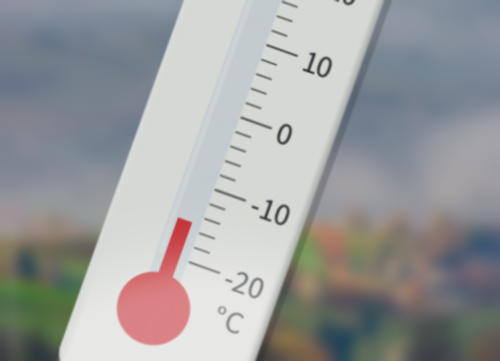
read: -15 °C
